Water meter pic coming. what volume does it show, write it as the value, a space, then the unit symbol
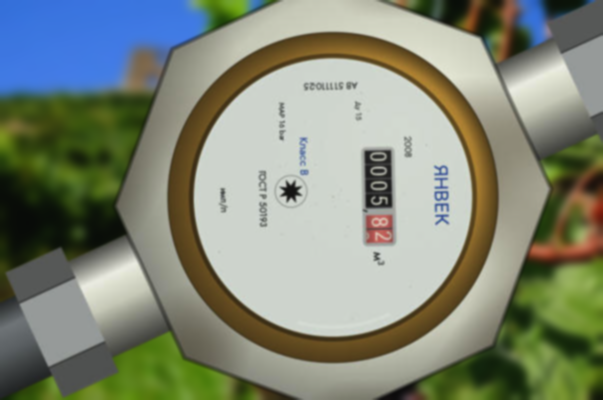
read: 5.82 m³
